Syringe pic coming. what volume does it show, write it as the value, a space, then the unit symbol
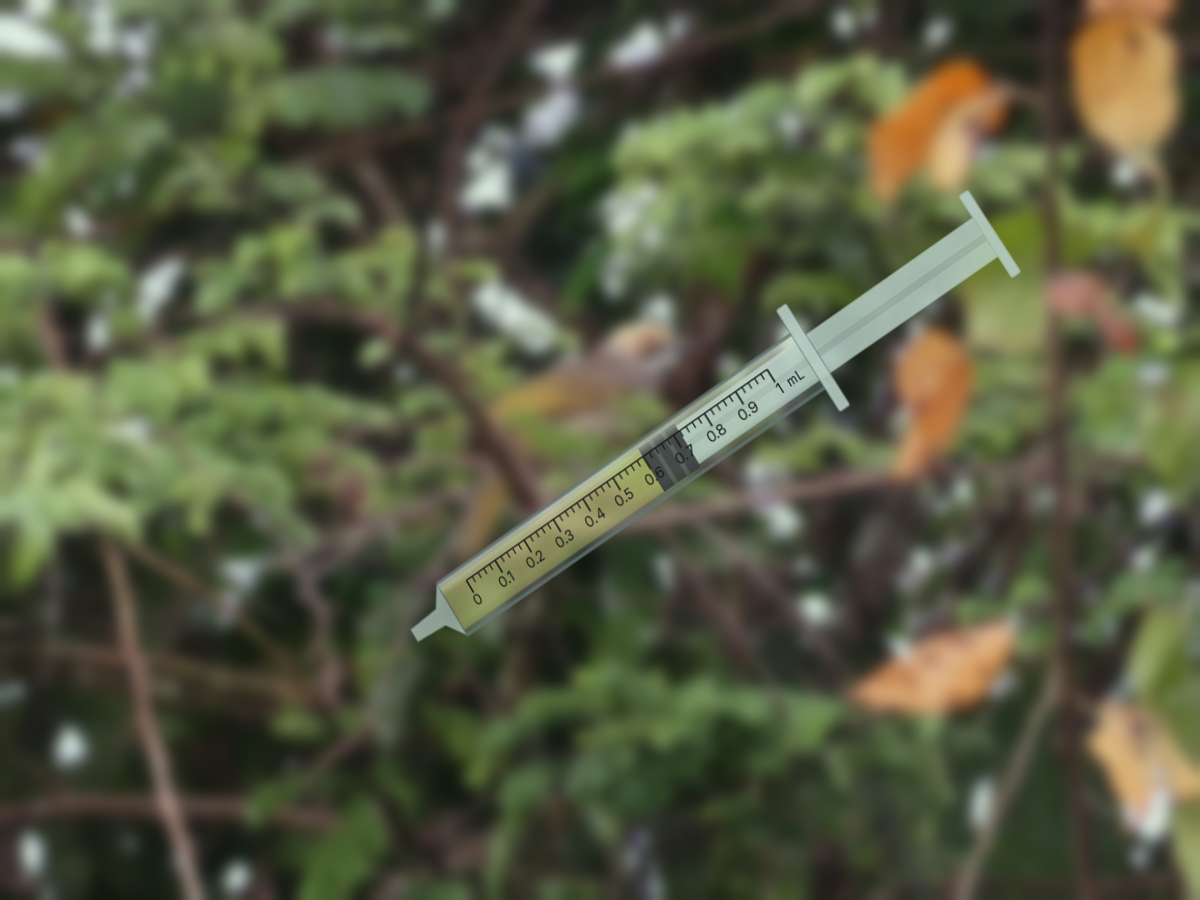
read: 0.6 mL
